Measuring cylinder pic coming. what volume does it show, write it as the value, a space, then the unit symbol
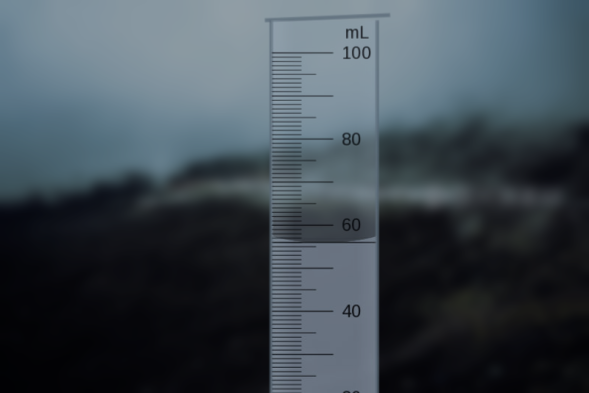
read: 56 mL
